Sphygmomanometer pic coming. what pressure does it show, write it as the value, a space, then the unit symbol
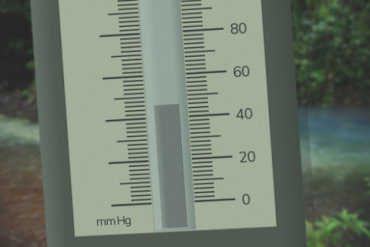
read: 46 mmHg
